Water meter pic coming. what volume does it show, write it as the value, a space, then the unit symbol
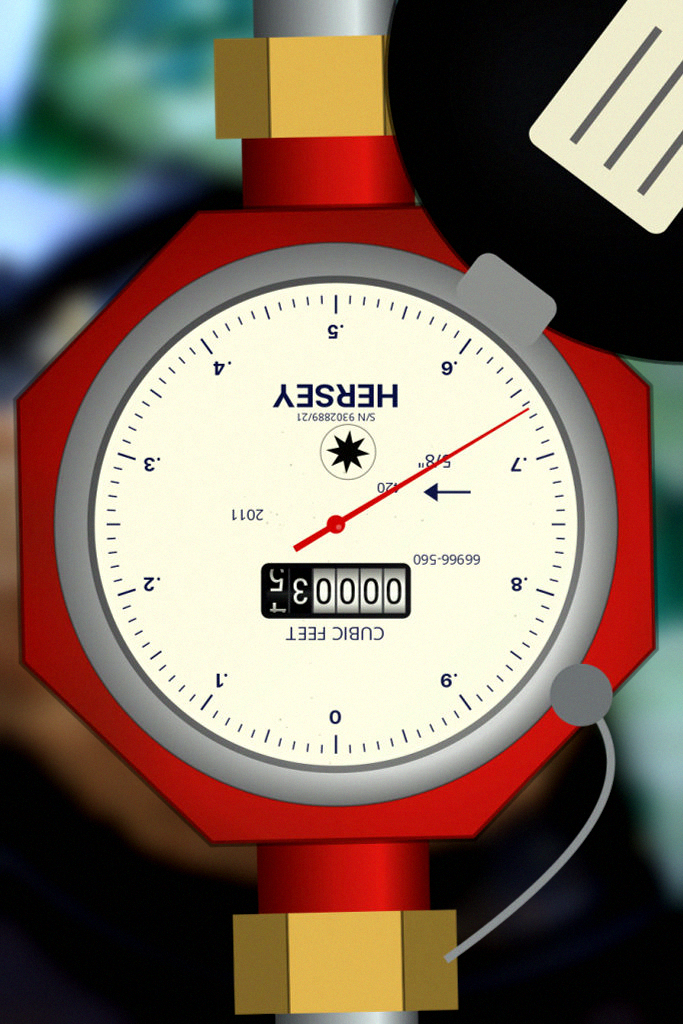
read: 34.66 ft³
